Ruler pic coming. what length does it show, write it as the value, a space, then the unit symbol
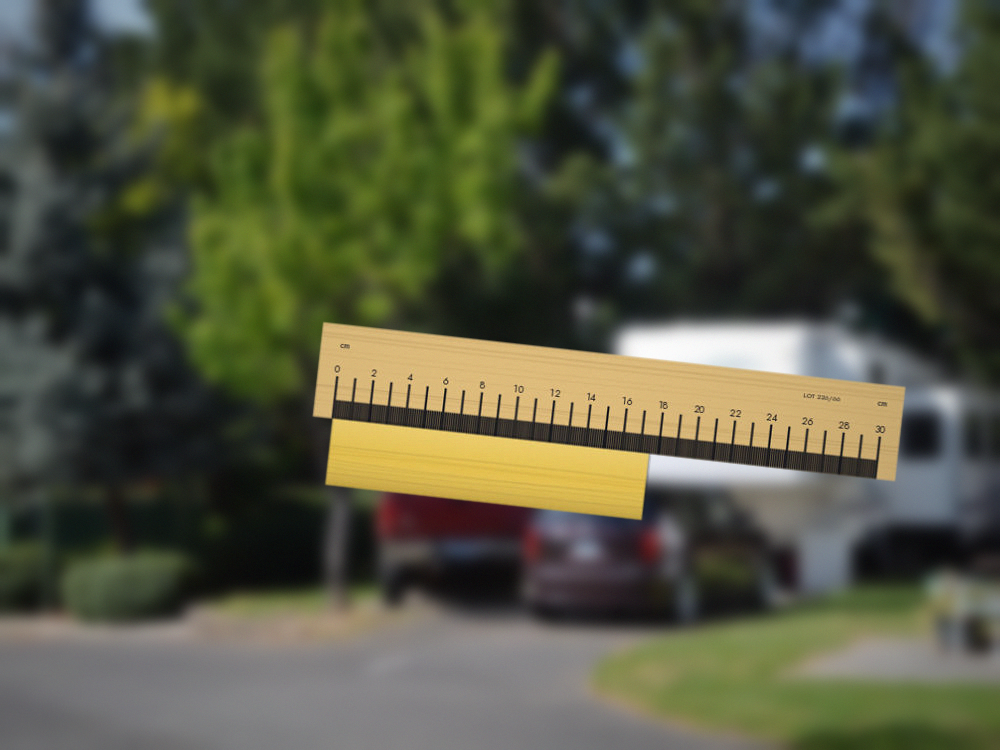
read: 17.5 cm
